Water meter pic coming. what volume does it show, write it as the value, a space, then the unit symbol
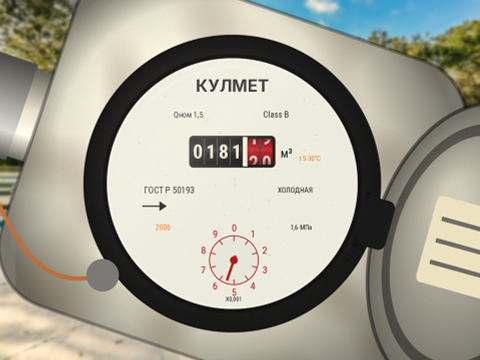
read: 181.195 m³
